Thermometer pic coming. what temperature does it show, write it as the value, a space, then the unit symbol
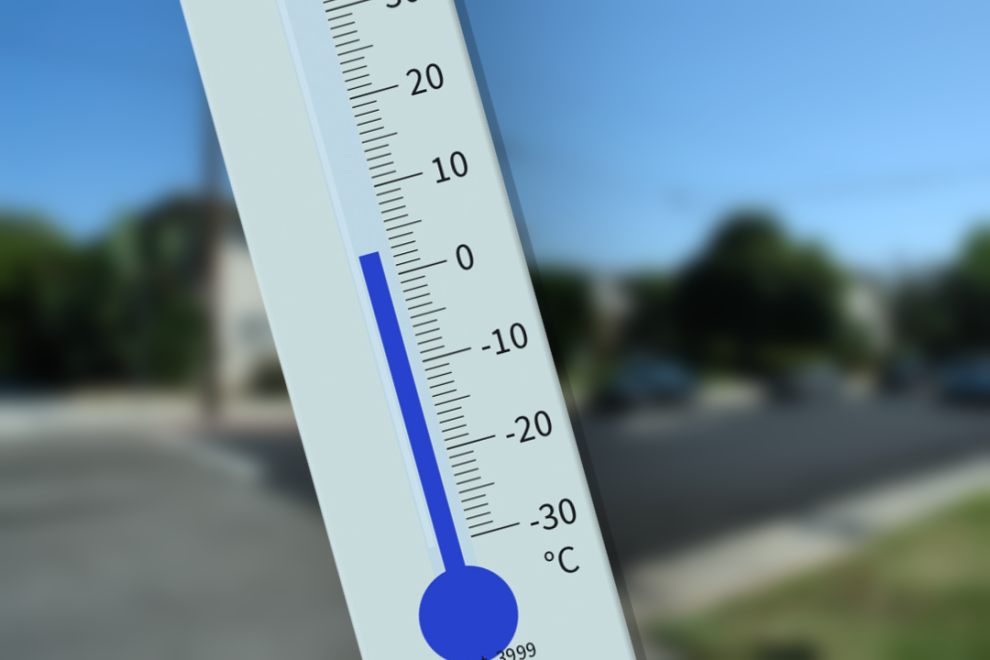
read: 3 °C
